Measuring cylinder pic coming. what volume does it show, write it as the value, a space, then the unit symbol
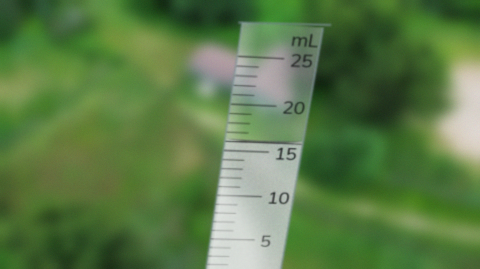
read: 16 mL
